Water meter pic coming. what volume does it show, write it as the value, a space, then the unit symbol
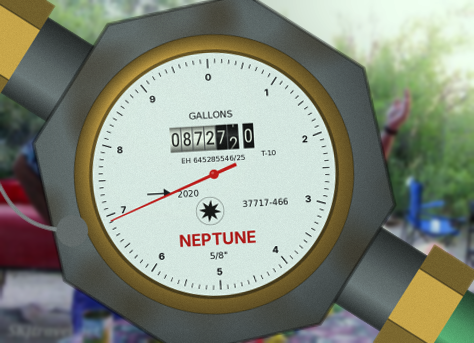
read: 872716.9 gal
